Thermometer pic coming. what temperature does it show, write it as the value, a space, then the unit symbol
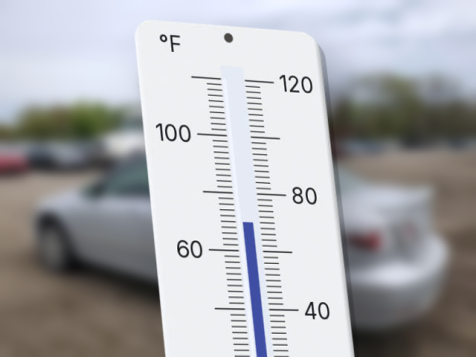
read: 70 °F
